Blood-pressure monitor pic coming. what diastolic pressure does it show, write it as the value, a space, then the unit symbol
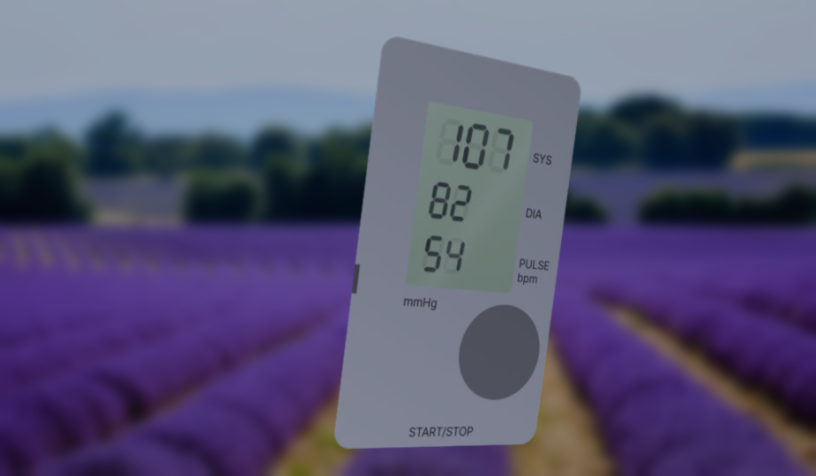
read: 82 mmHg
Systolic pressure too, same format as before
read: 107 mmHg
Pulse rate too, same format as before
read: 54 bpm
